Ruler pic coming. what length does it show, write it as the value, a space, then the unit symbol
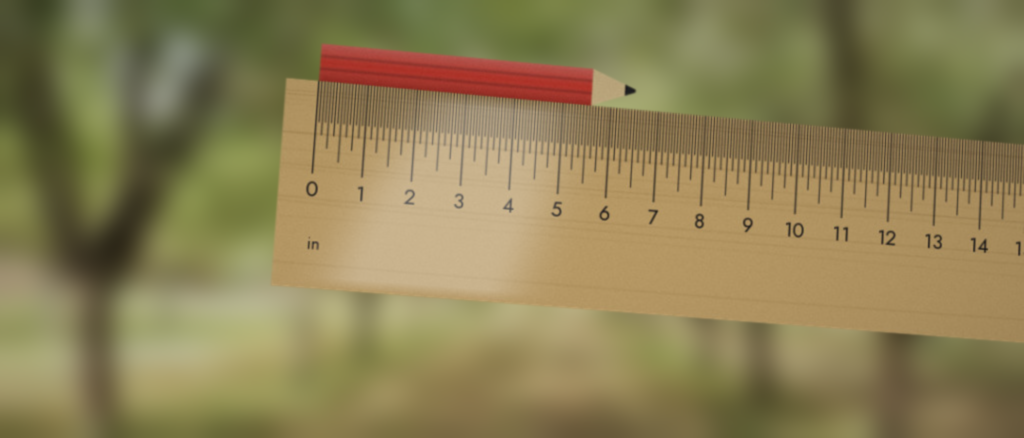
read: 6.5 in
